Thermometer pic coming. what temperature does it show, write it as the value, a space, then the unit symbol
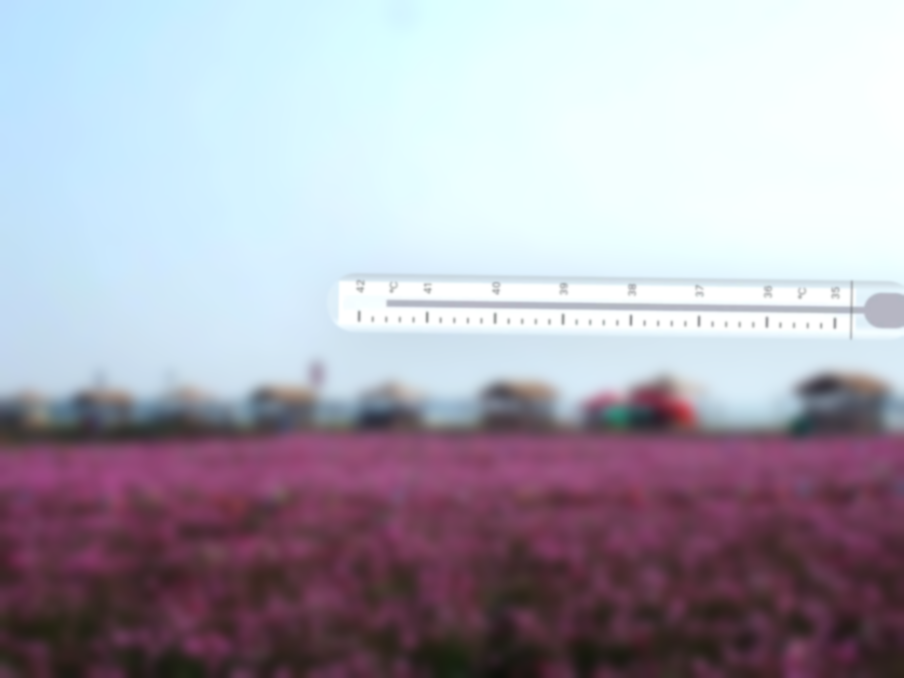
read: 41.6 °C
